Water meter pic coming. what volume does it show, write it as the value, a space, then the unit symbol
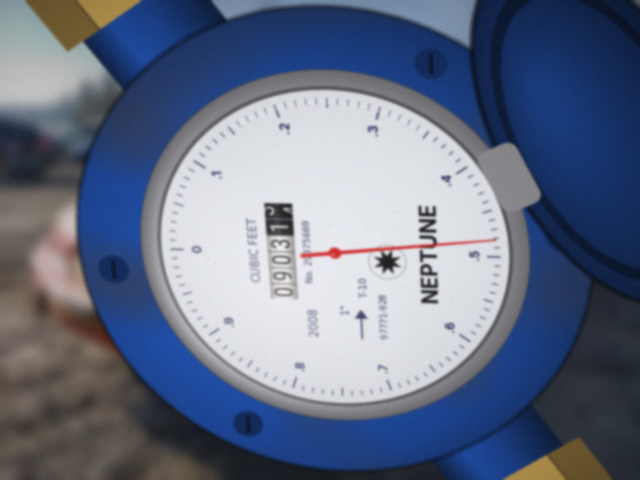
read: 90313.48 ft³
